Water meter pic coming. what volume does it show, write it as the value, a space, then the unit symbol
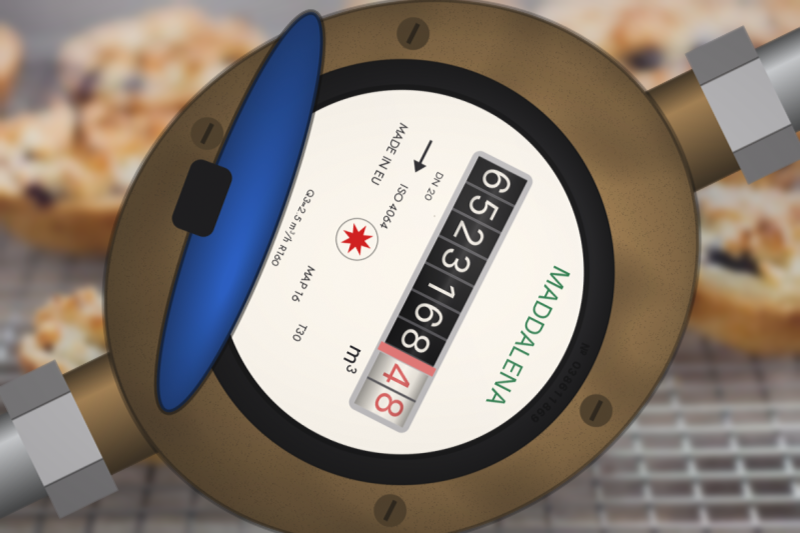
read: 6523168.48 m³
